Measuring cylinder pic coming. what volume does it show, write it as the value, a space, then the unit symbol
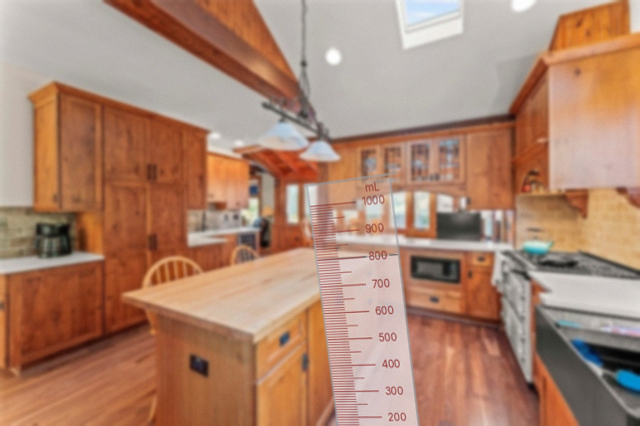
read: 800 mL
